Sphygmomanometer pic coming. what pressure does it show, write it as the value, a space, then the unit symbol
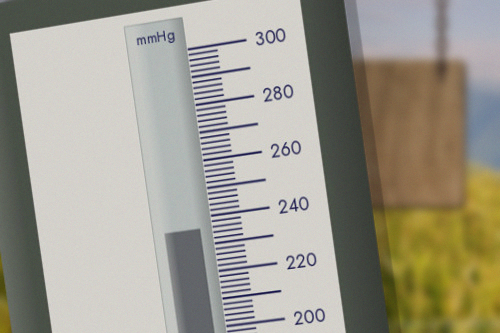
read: 236 mmHg
